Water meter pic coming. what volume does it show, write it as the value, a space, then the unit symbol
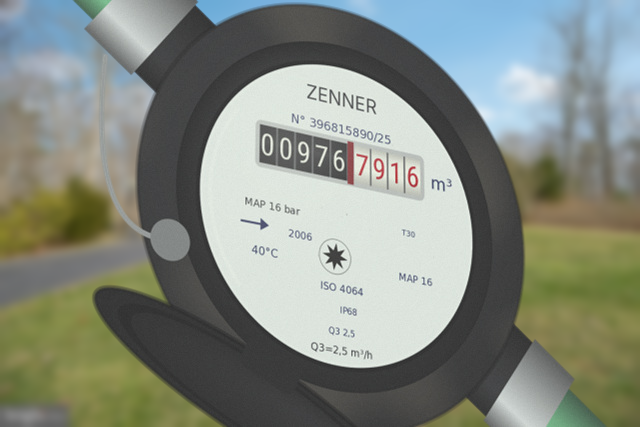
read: 976.7916 m³
